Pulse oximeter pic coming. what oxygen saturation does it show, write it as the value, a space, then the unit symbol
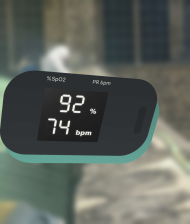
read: 92 %
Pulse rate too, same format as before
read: 74 bpm
